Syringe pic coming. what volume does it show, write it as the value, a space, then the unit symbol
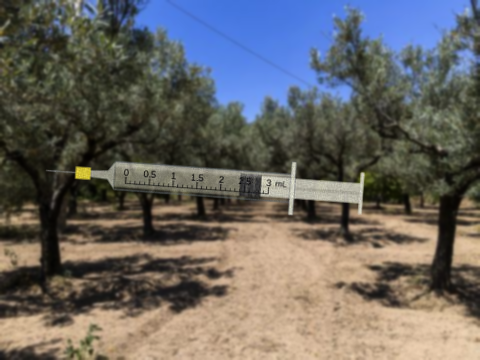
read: 2.4 mL
